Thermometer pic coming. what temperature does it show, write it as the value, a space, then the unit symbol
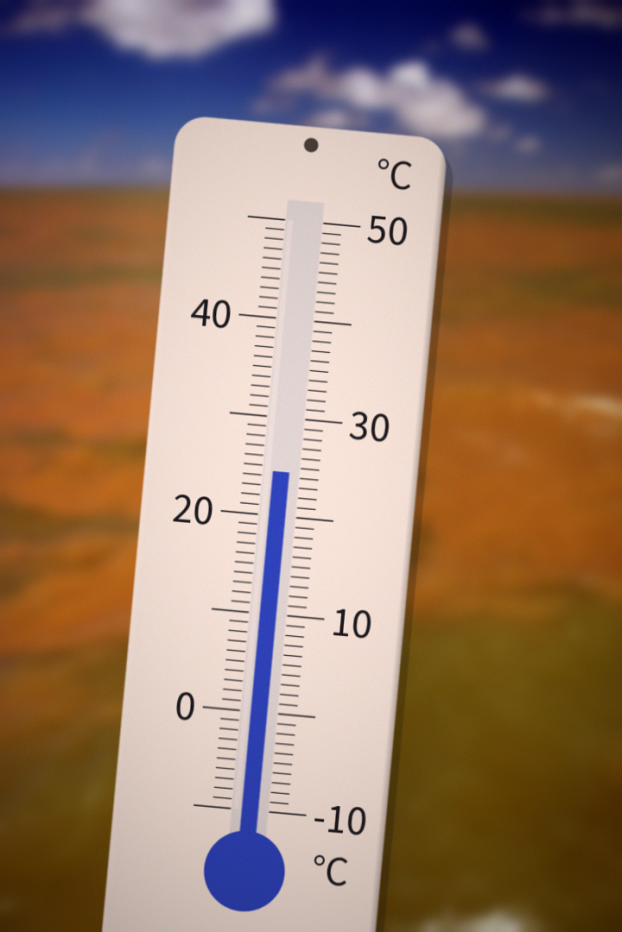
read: 24.5 °C
